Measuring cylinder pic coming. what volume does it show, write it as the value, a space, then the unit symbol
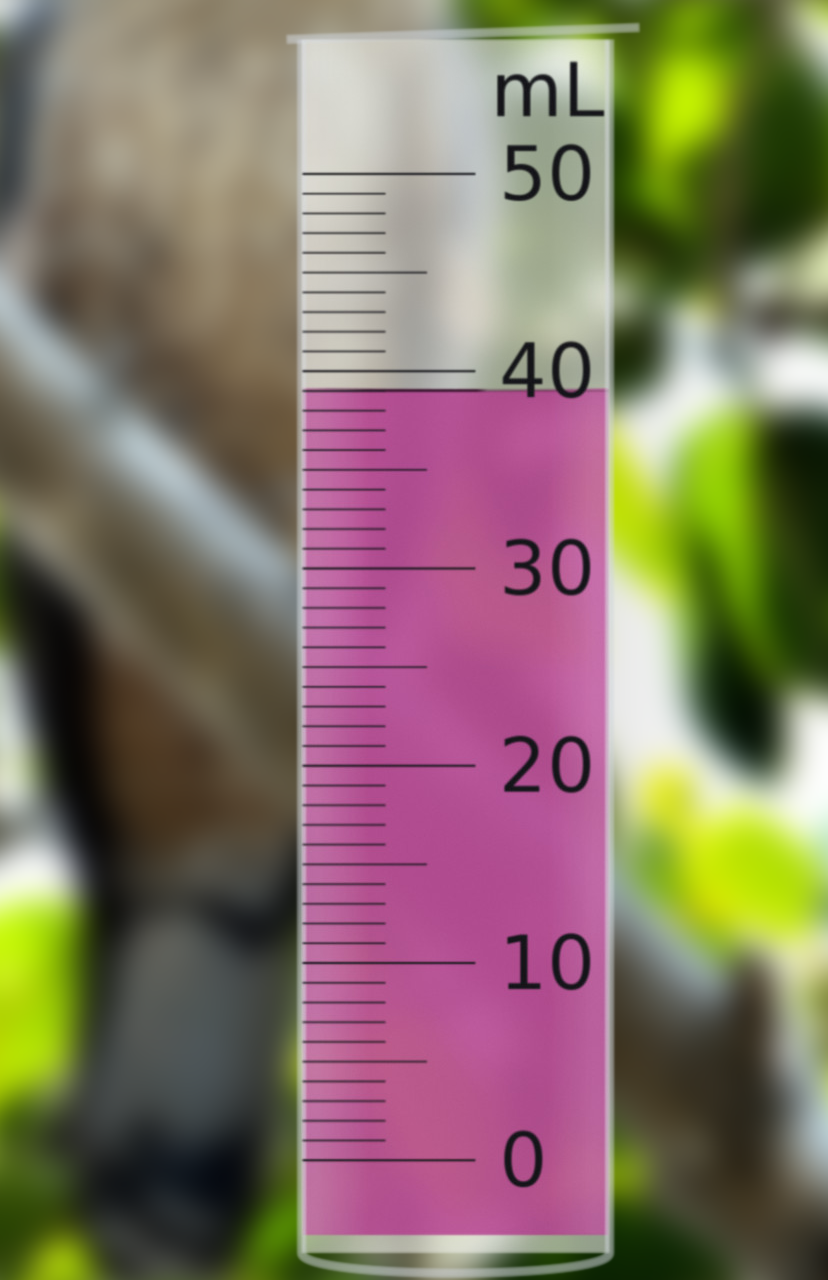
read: 39 mL
